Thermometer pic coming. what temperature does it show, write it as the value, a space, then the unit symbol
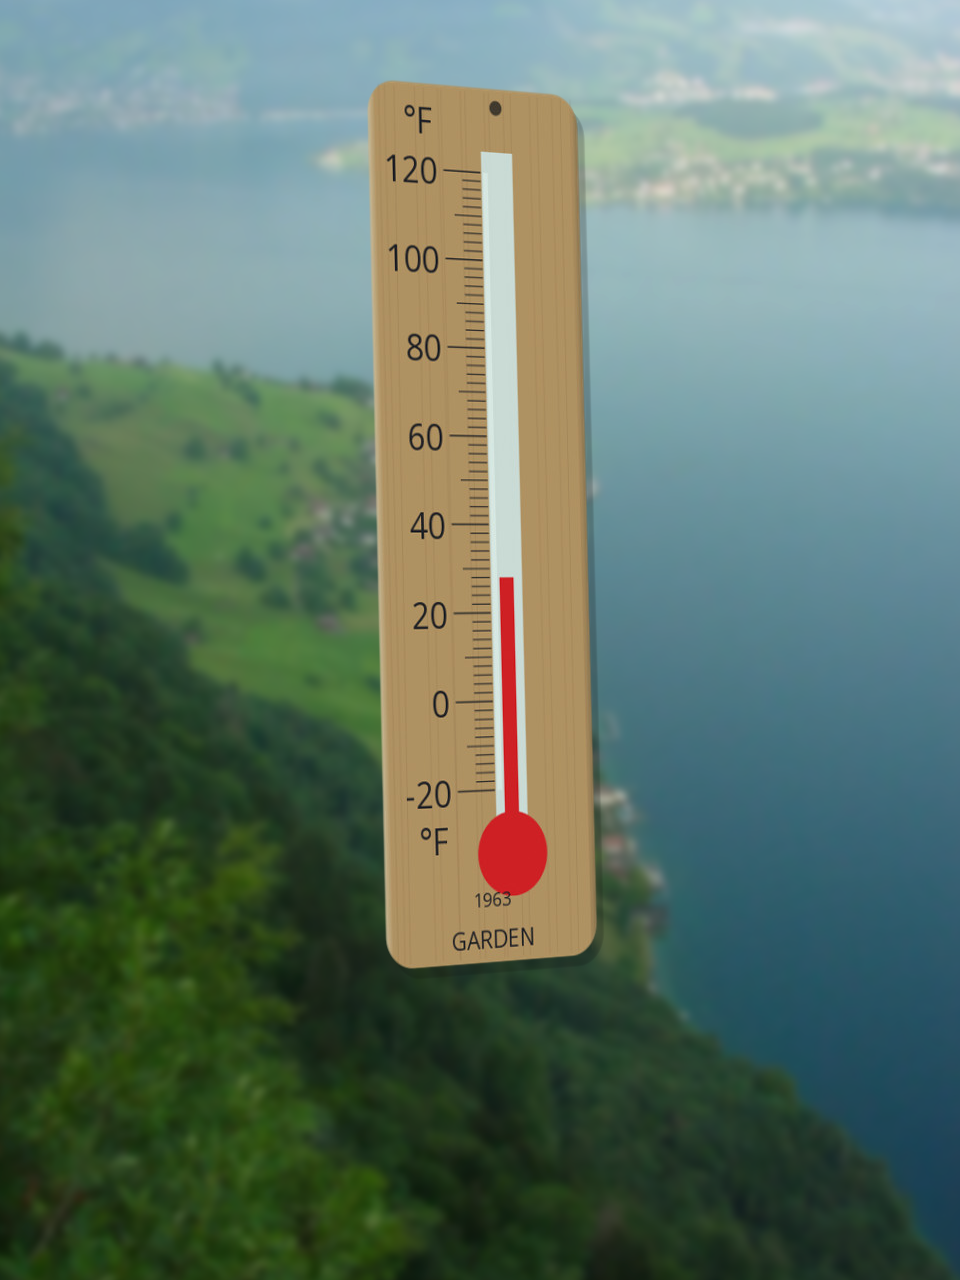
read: 28 °F
